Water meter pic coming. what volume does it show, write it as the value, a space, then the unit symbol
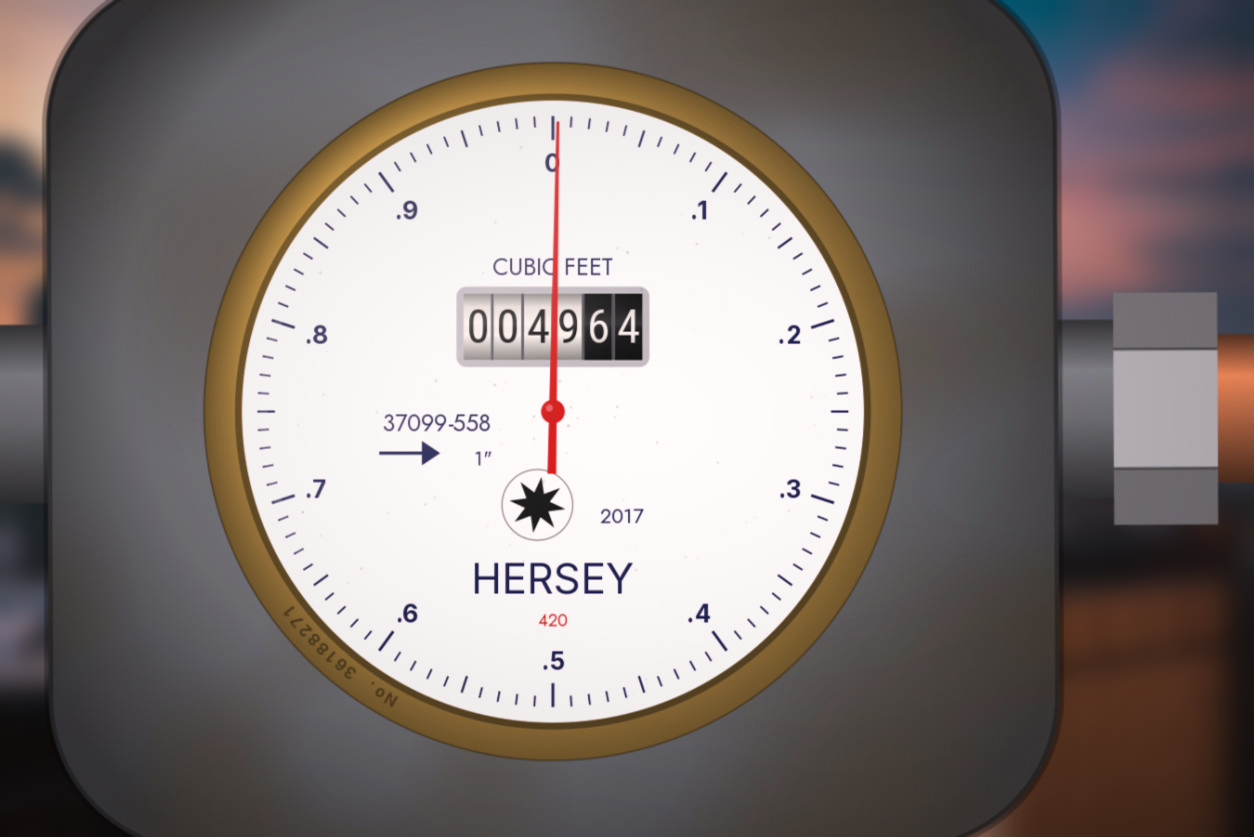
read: 4964.00 ft³
